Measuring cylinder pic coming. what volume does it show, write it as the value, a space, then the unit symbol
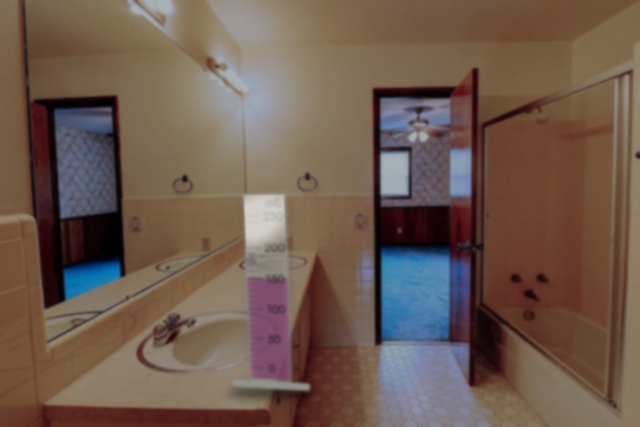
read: 150 mL
